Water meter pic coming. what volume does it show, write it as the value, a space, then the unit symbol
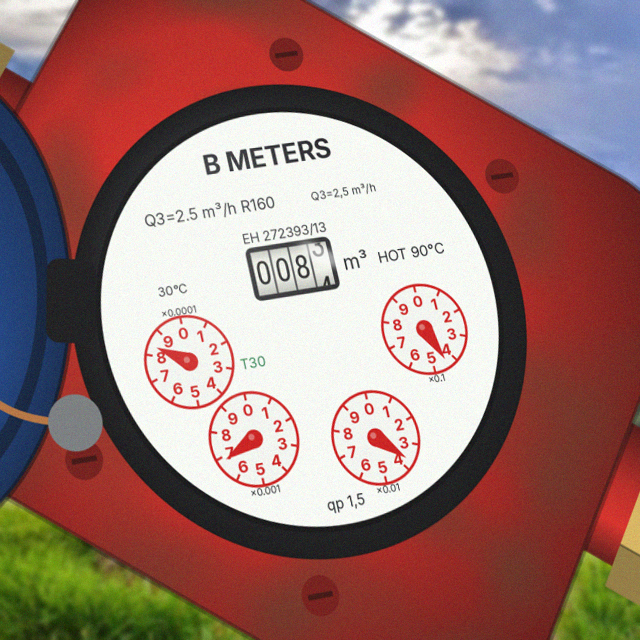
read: 83.4368 m³
